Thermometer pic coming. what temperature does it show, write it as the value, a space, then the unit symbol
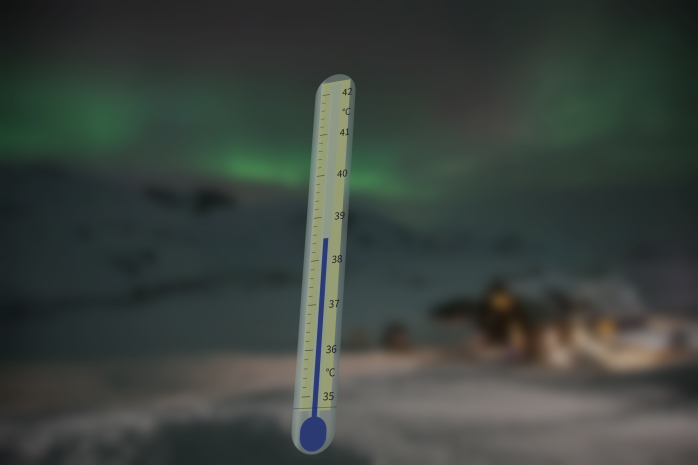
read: 38.5 °C
